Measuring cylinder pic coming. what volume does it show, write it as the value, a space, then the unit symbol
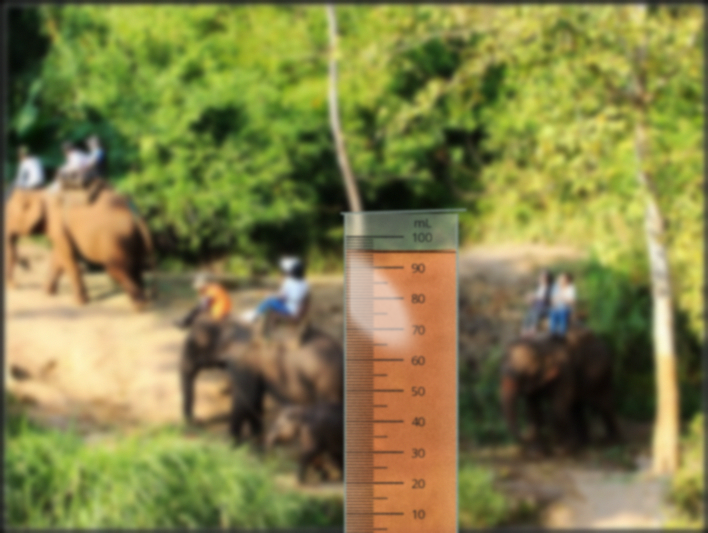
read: 95 mL
